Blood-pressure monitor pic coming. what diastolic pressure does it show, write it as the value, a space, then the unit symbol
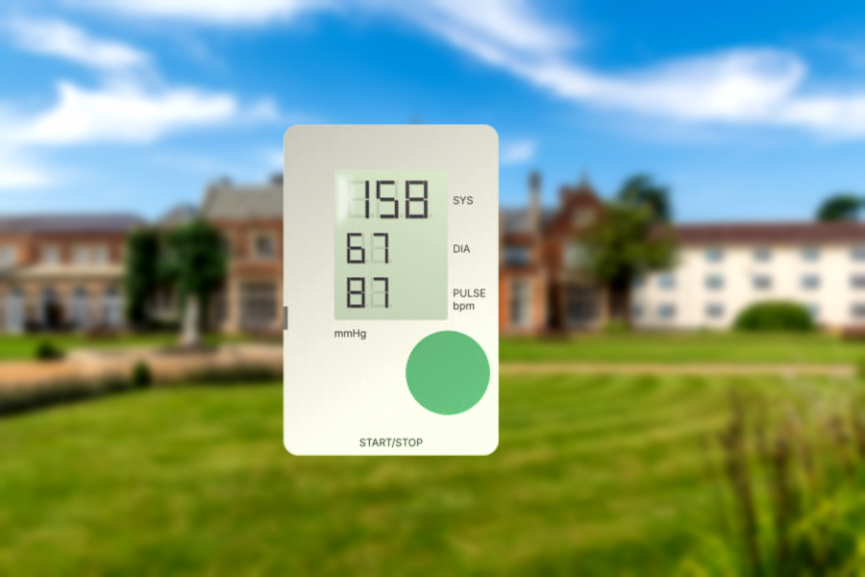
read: 67 mmHg
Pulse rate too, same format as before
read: 87 bpm
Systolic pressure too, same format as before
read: 158 mmHg
